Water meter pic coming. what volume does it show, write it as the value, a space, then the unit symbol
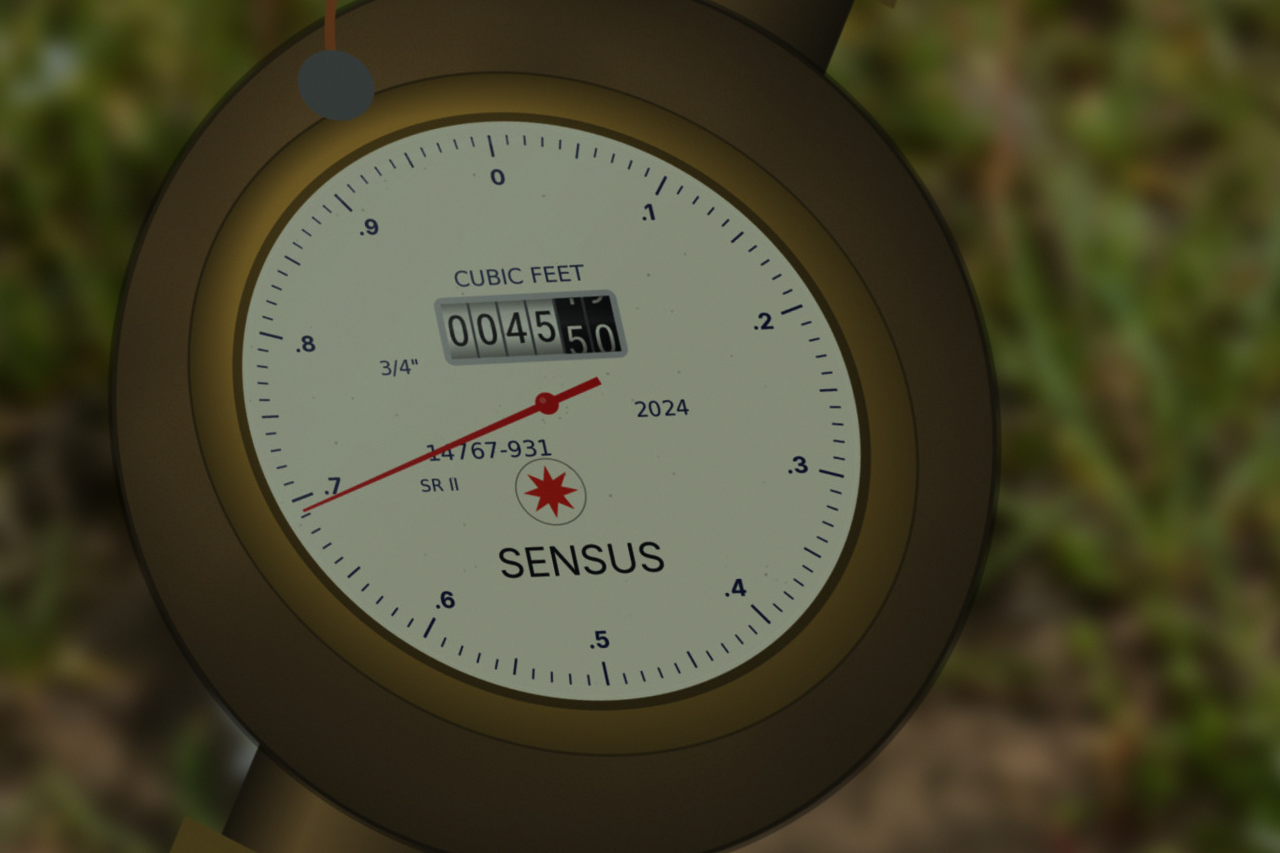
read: 4549.69 ft³
